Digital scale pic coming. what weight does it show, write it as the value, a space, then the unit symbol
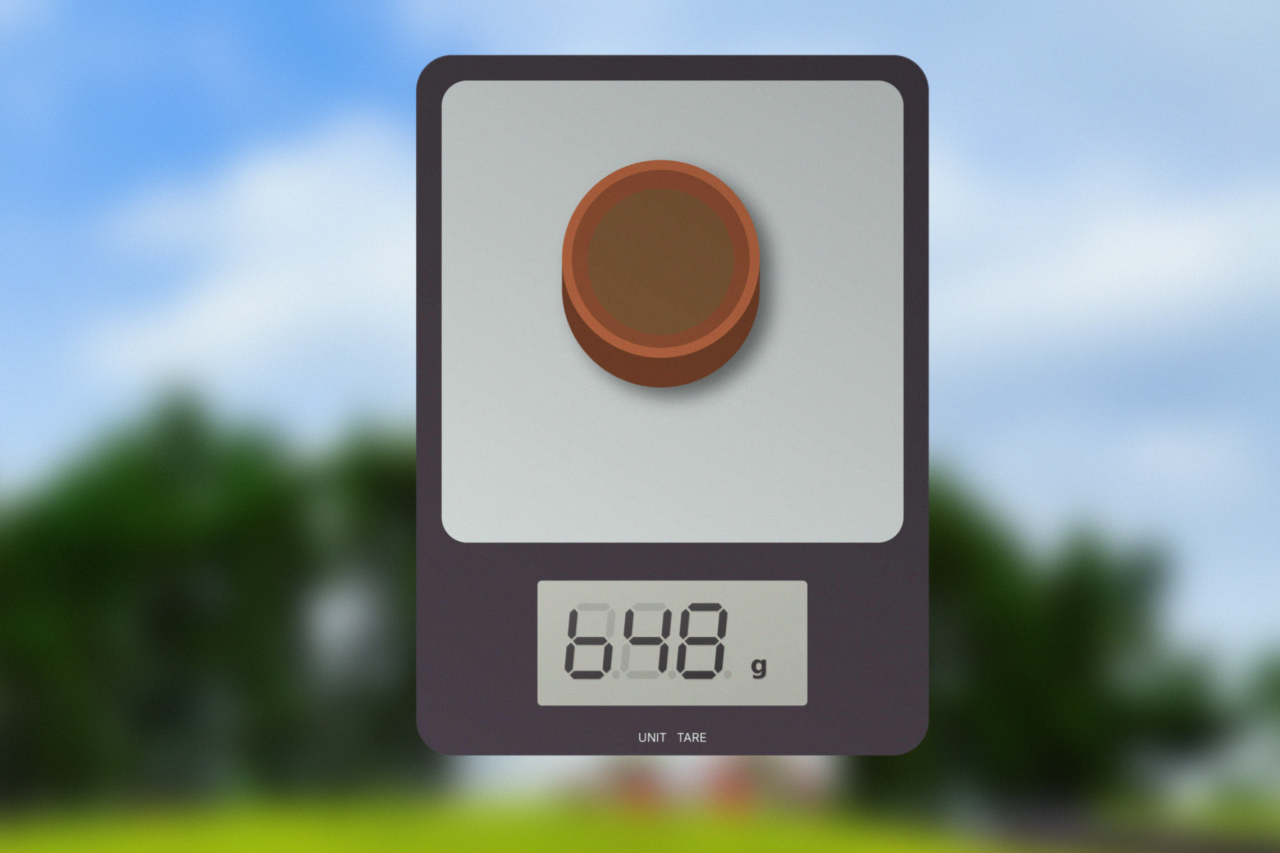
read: 648 g
